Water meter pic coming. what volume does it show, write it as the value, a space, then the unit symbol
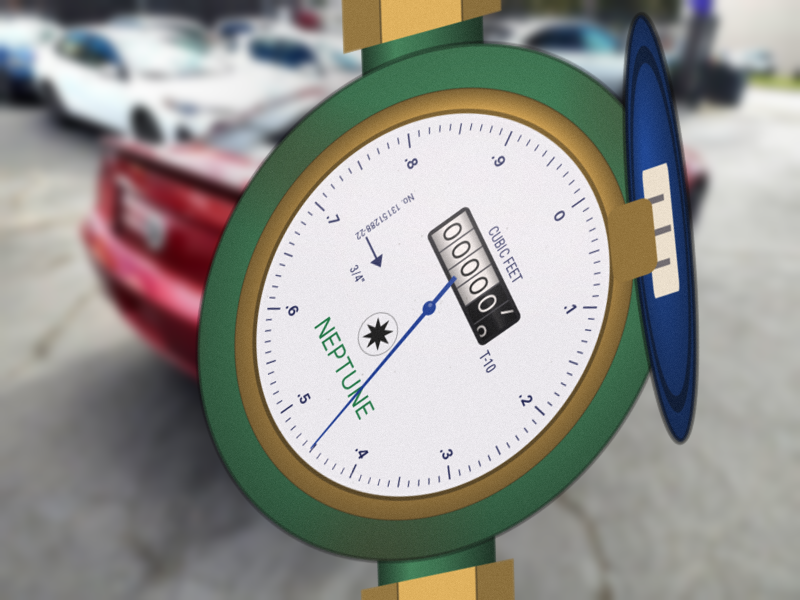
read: 7.45 ft³
